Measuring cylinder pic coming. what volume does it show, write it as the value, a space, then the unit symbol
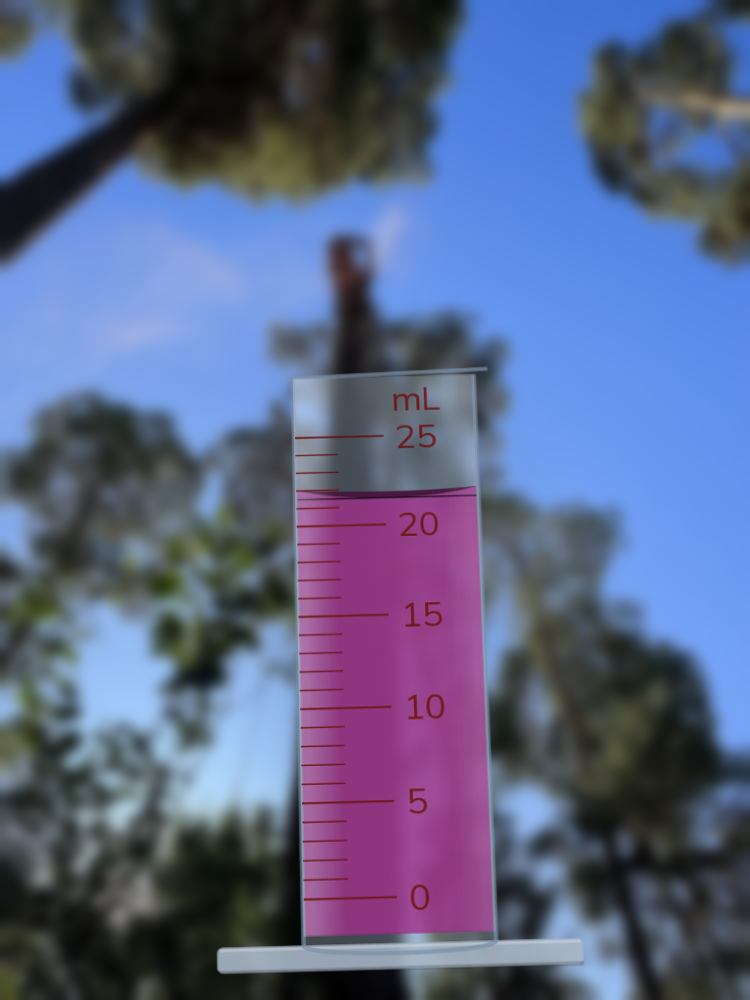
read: 21.5 mL
